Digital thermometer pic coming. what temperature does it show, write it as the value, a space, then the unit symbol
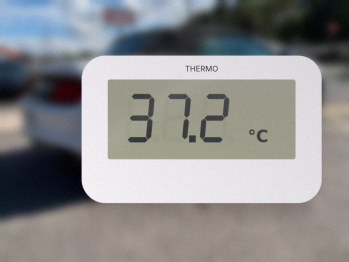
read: 37.2 °C
